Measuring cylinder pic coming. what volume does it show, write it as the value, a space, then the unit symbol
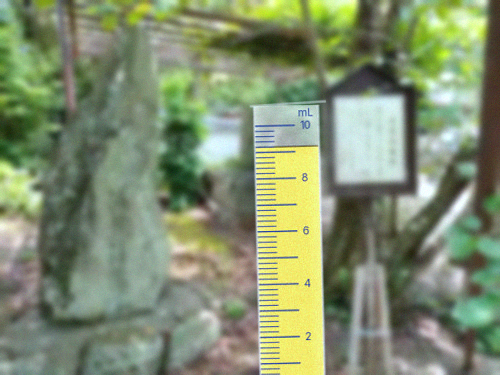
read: 9.2 mL
